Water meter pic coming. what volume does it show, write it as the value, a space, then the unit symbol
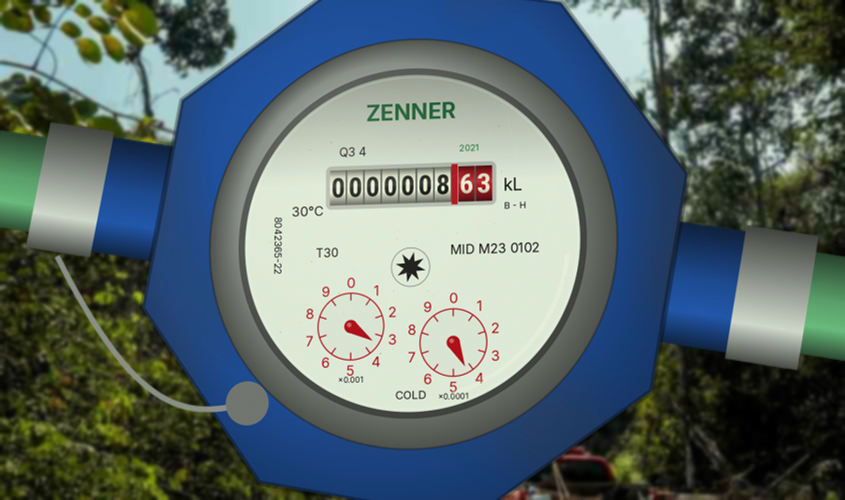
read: 8.6334 kL
